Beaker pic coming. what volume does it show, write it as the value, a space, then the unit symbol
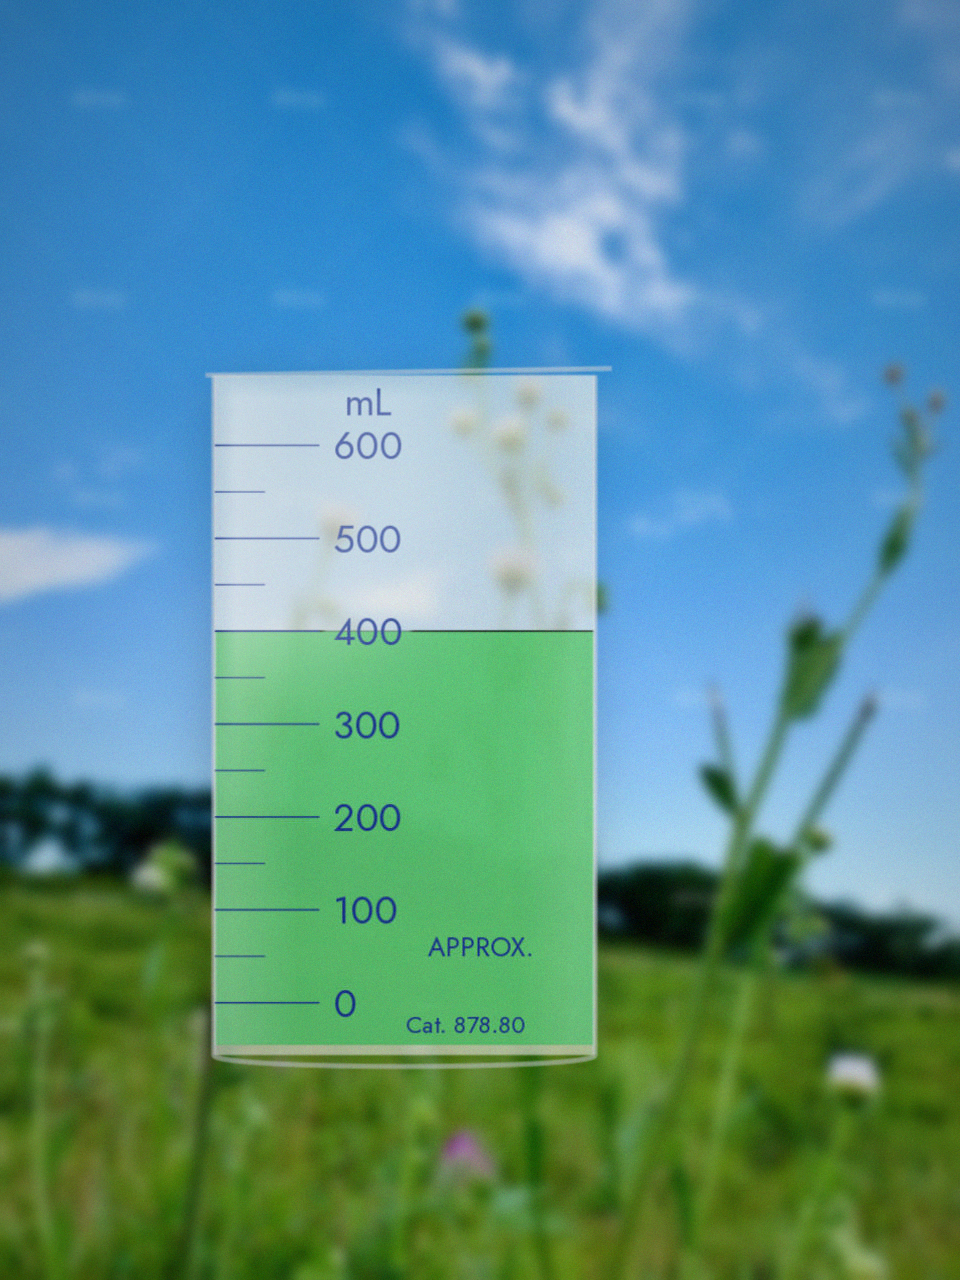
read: 400 mL
